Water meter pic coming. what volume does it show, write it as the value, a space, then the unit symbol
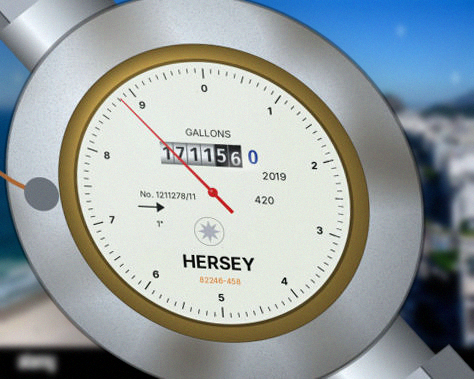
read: 1711558.8 gal
